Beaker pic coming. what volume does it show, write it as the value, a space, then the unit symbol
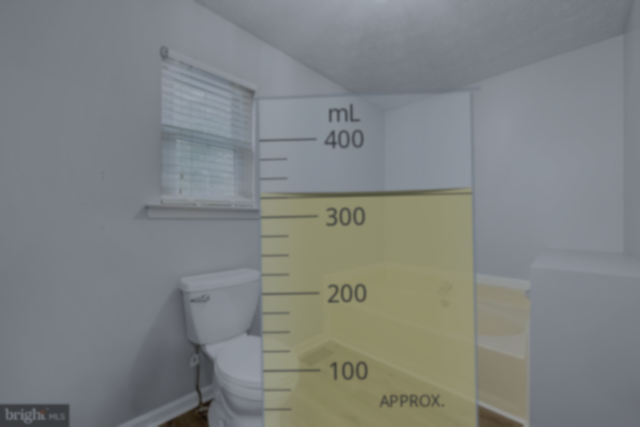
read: 325 mL
